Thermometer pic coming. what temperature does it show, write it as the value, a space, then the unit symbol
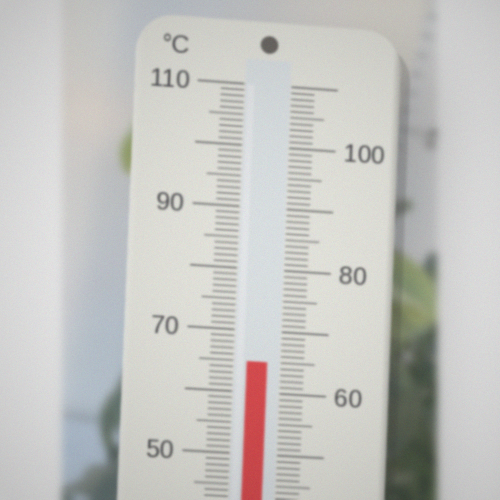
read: 65 °C
